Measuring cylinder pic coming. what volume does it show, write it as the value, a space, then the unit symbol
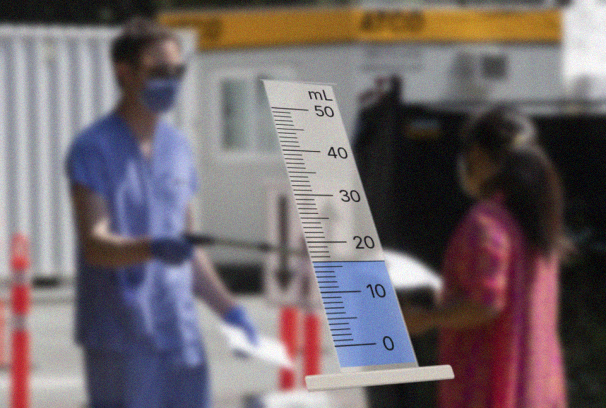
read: 16 mL
